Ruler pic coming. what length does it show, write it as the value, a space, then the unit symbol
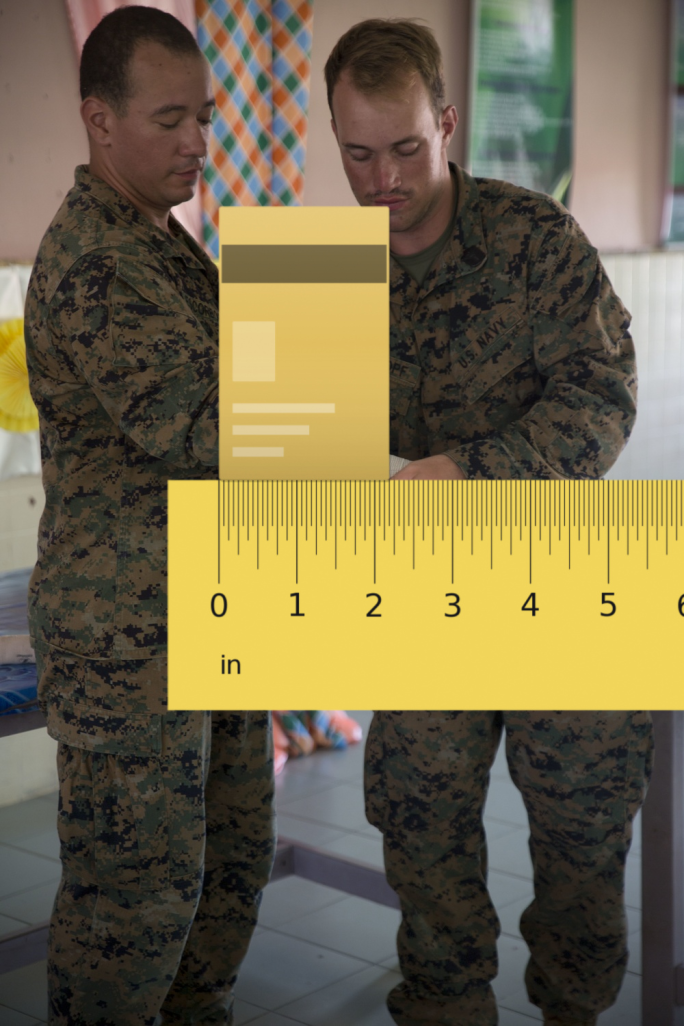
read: 2.1875 in
